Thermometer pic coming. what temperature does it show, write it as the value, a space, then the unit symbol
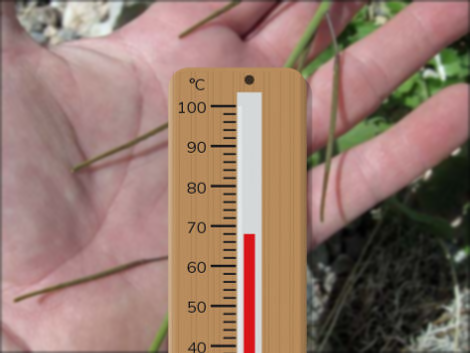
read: 68 °C
